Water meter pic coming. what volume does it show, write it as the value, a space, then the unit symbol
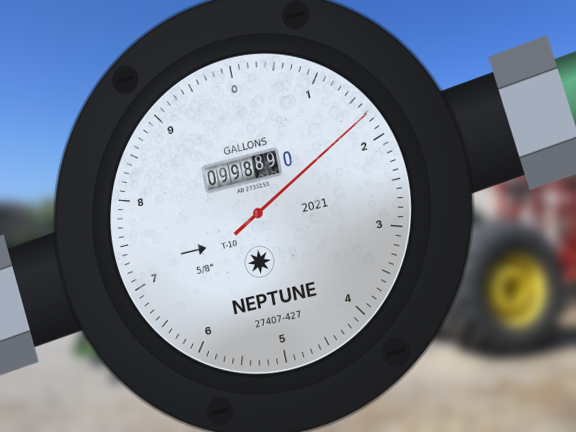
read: 998891.7 gal
